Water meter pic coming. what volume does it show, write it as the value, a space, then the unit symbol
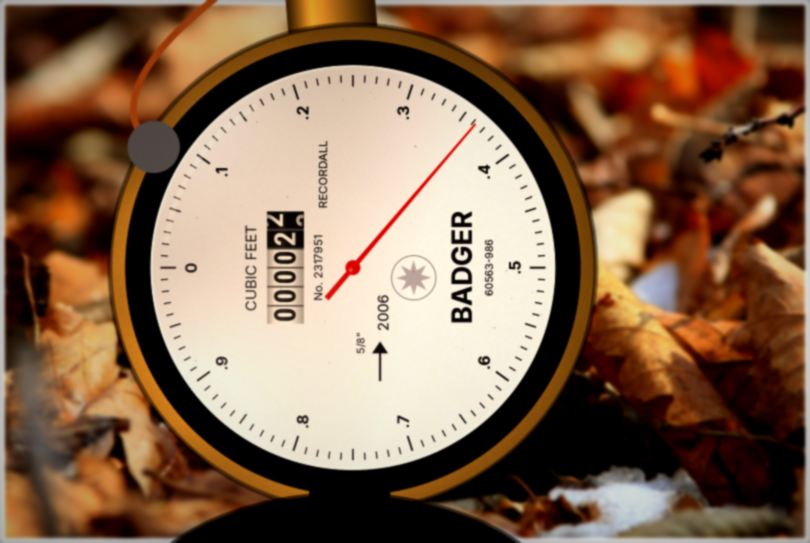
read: 22.36 ft³
